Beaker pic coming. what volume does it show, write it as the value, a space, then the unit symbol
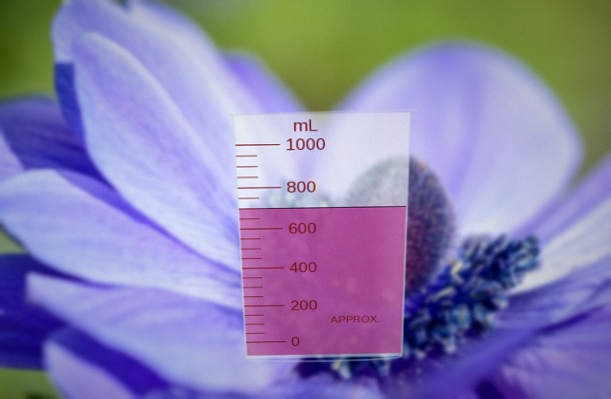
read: 700 mL
